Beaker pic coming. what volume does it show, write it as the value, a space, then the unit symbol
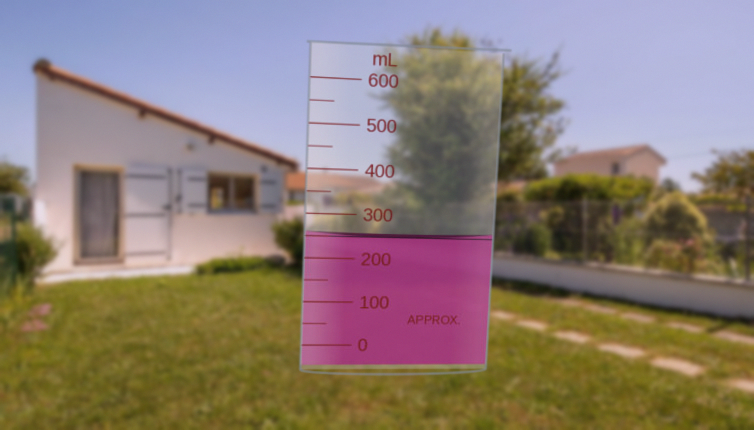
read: 250 mL
